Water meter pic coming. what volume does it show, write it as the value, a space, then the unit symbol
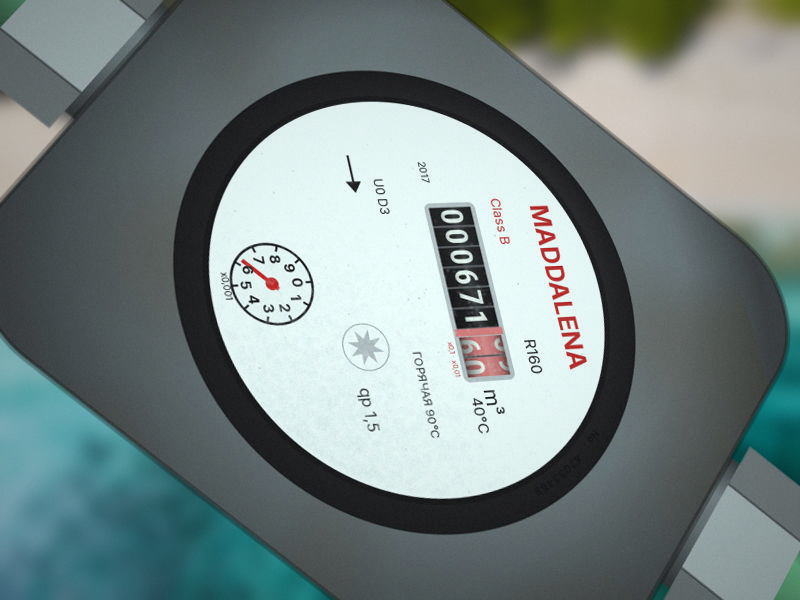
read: 671.596 m³
